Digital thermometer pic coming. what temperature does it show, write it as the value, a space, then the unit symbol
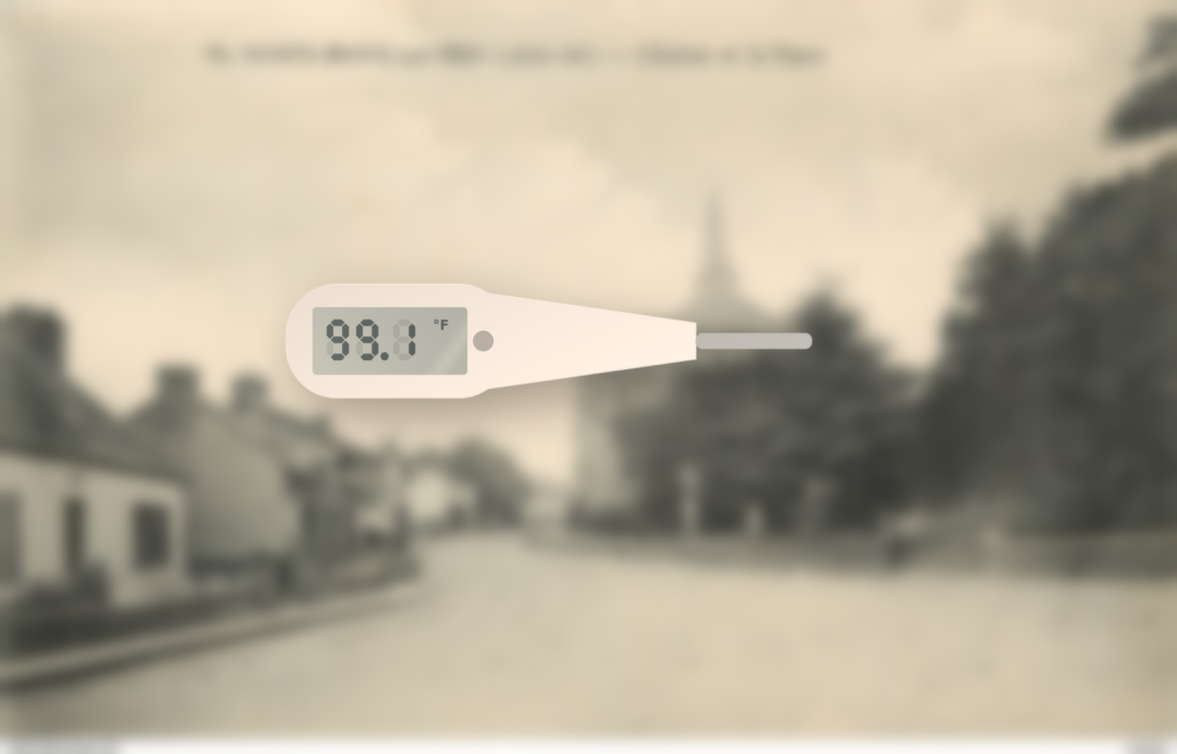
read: 99.1 °F
